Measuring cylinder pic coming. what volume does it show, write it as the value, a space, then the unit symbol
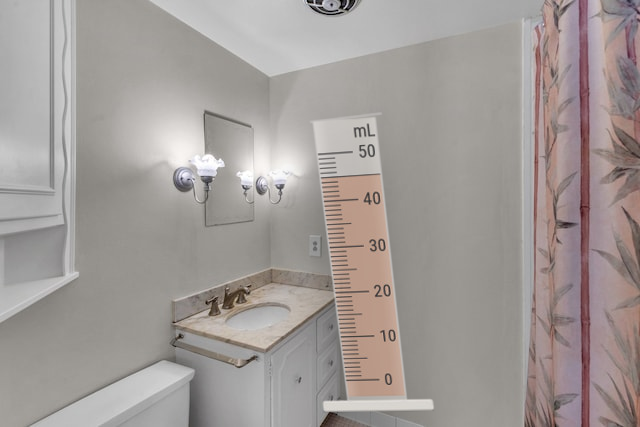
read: 45 mL
